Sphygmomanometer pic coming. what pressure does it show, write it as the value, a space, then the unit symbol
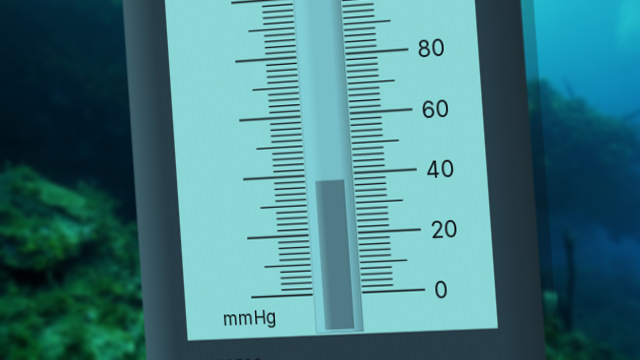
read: 38 mmHg
